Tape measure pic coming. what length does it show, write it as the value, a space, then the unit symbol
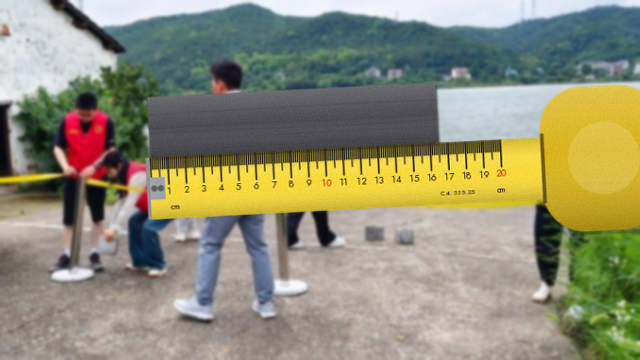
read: 16.5 cm
